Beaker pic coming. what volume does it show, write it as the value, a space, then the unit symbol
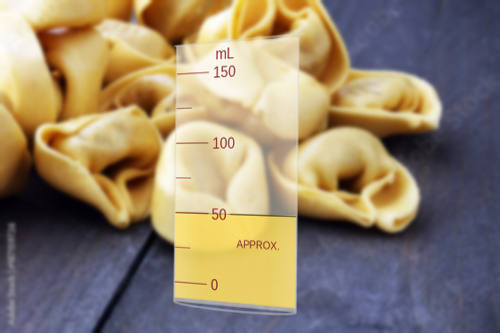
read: 50 mL
